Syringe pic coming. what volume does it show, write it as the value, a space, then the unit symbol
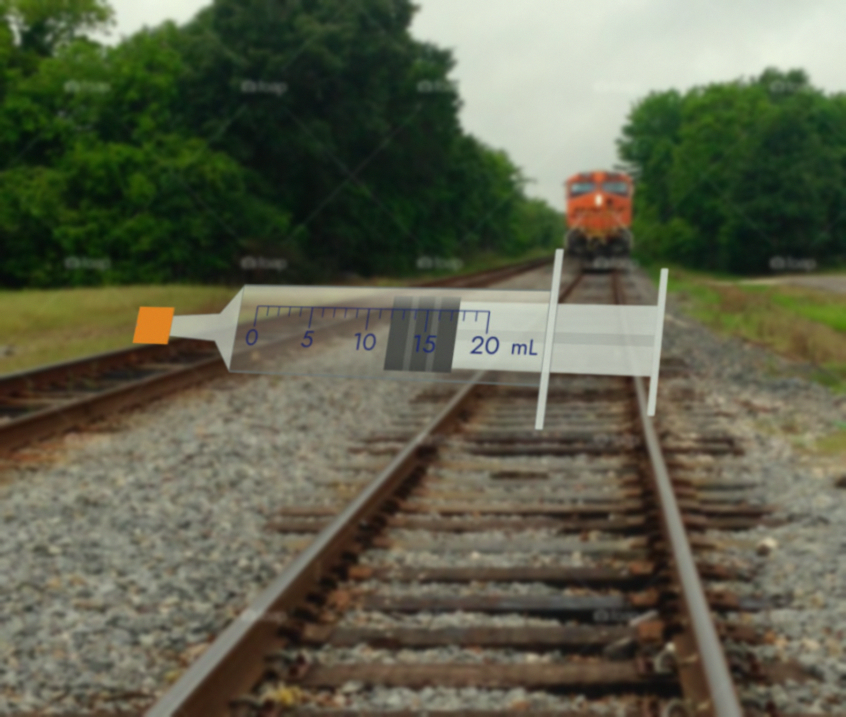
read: 12 mL
